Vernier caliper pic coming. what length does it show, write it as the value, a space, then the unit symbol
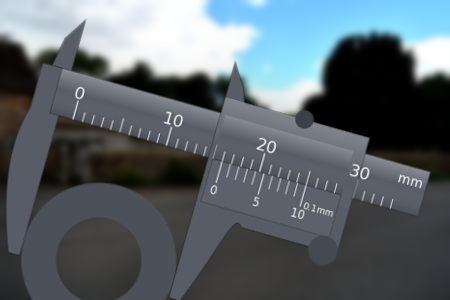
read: 16.0 mm
